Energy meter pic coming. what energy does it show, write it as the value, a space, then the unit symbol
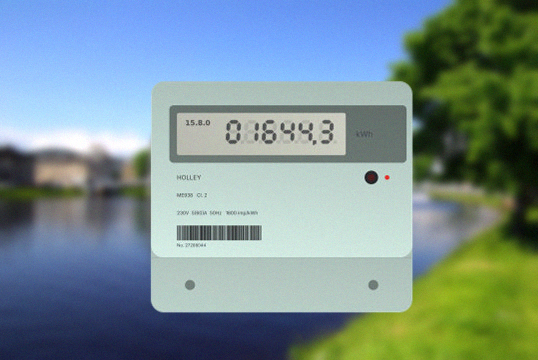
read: 1644.3 kWh
